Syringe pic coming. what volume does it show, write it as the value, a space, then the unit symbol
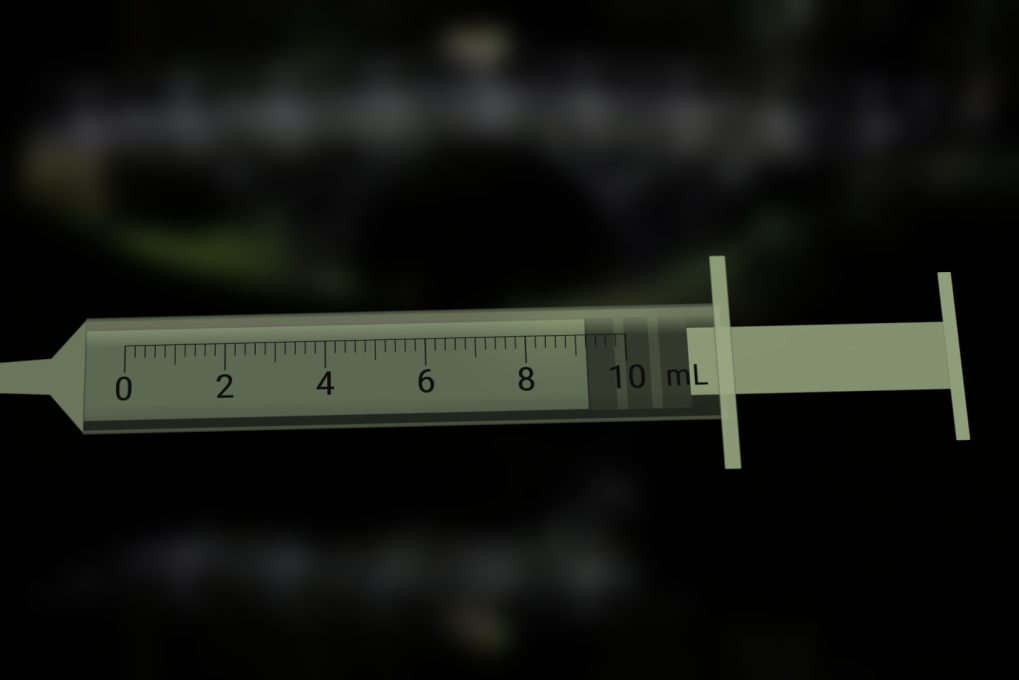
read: 9.2 mL
